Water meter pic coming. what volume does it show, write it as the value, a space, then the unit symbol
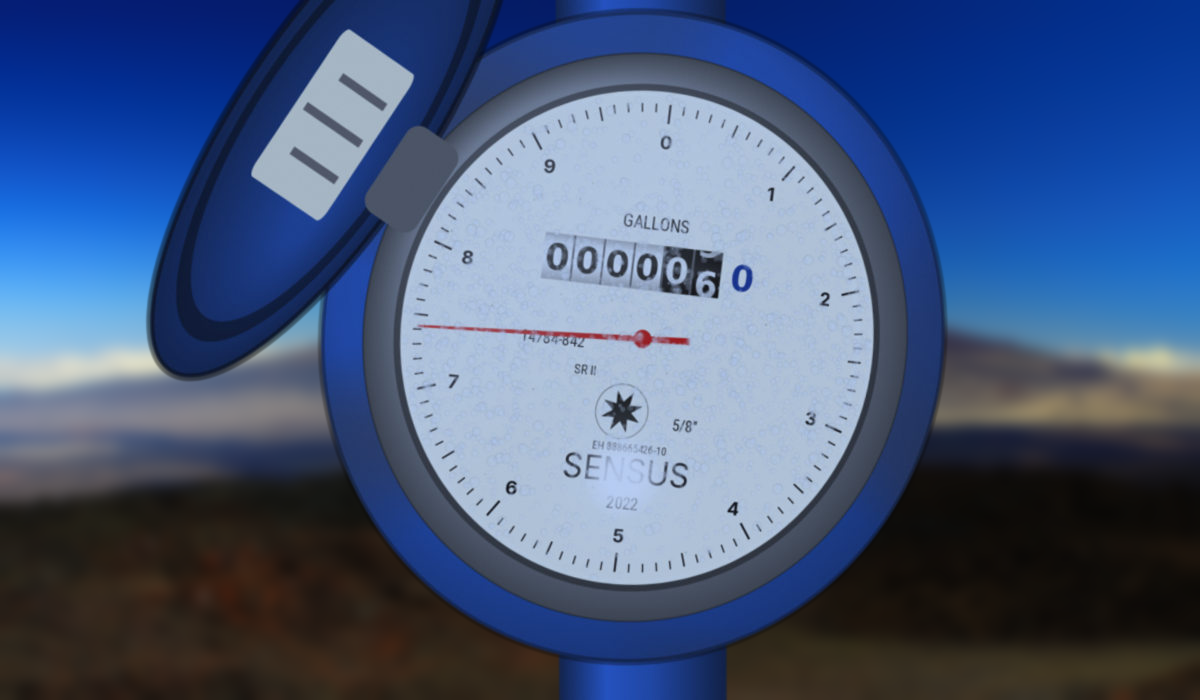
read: 57.4 gal
